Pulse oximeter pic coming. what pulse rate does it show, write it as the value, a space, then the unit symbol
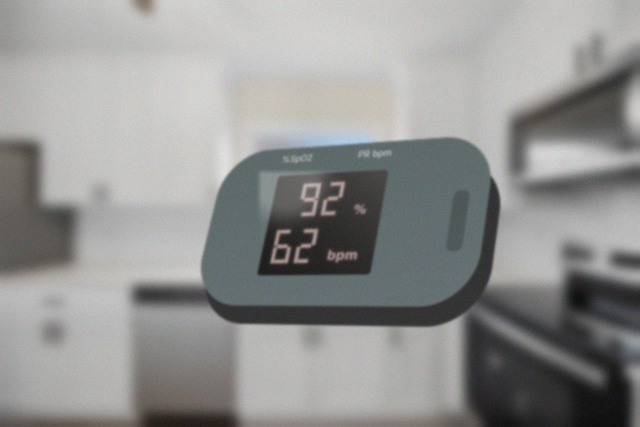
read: 62 bpm
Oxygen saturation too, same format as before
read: 92 %
